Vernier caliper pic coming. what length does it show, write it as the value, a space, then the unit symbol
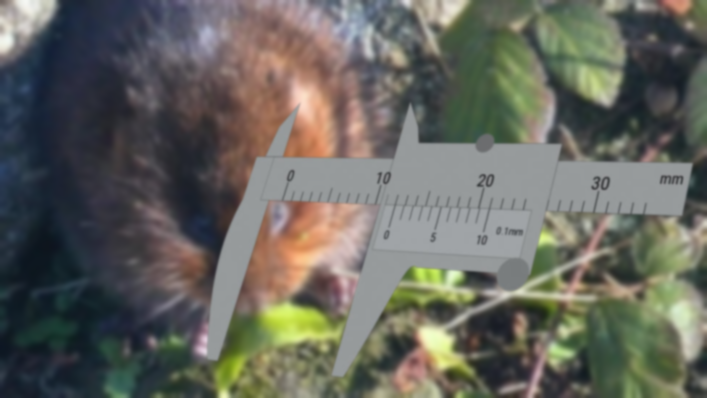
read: 12.0 mm
